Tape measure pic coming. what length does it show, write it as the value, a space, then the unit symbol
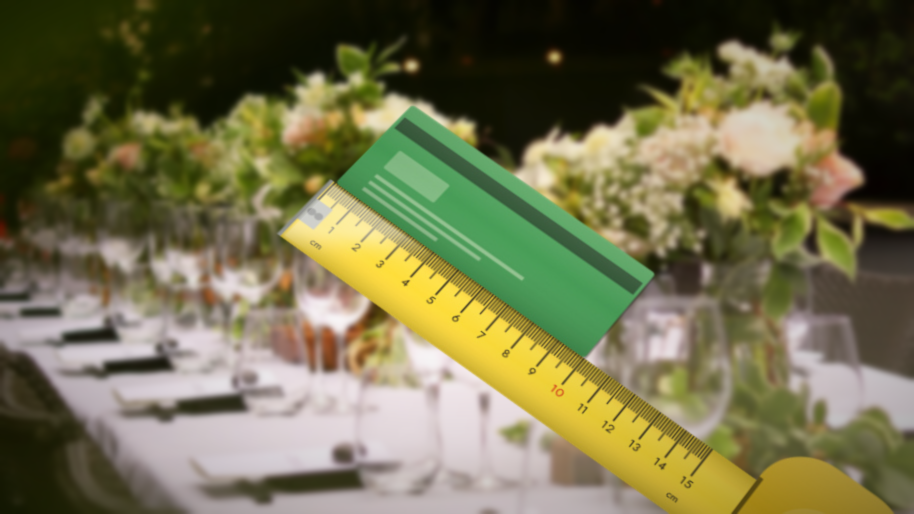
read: 10 cm
